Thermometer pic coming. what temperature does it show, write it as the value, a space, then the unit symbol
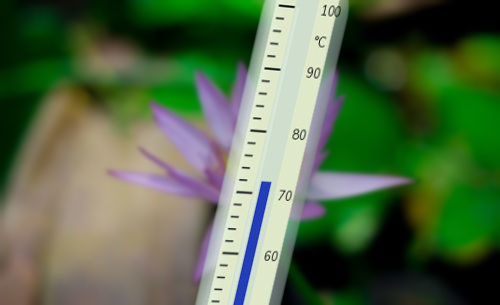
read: 72 °C
